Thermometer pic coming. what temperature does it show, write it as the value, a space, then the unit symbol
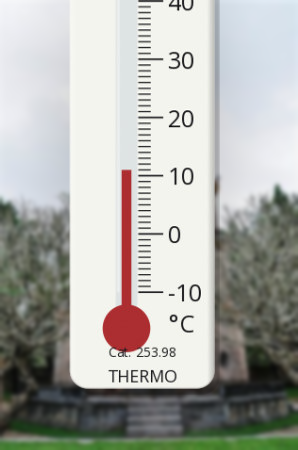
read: 11 °C
